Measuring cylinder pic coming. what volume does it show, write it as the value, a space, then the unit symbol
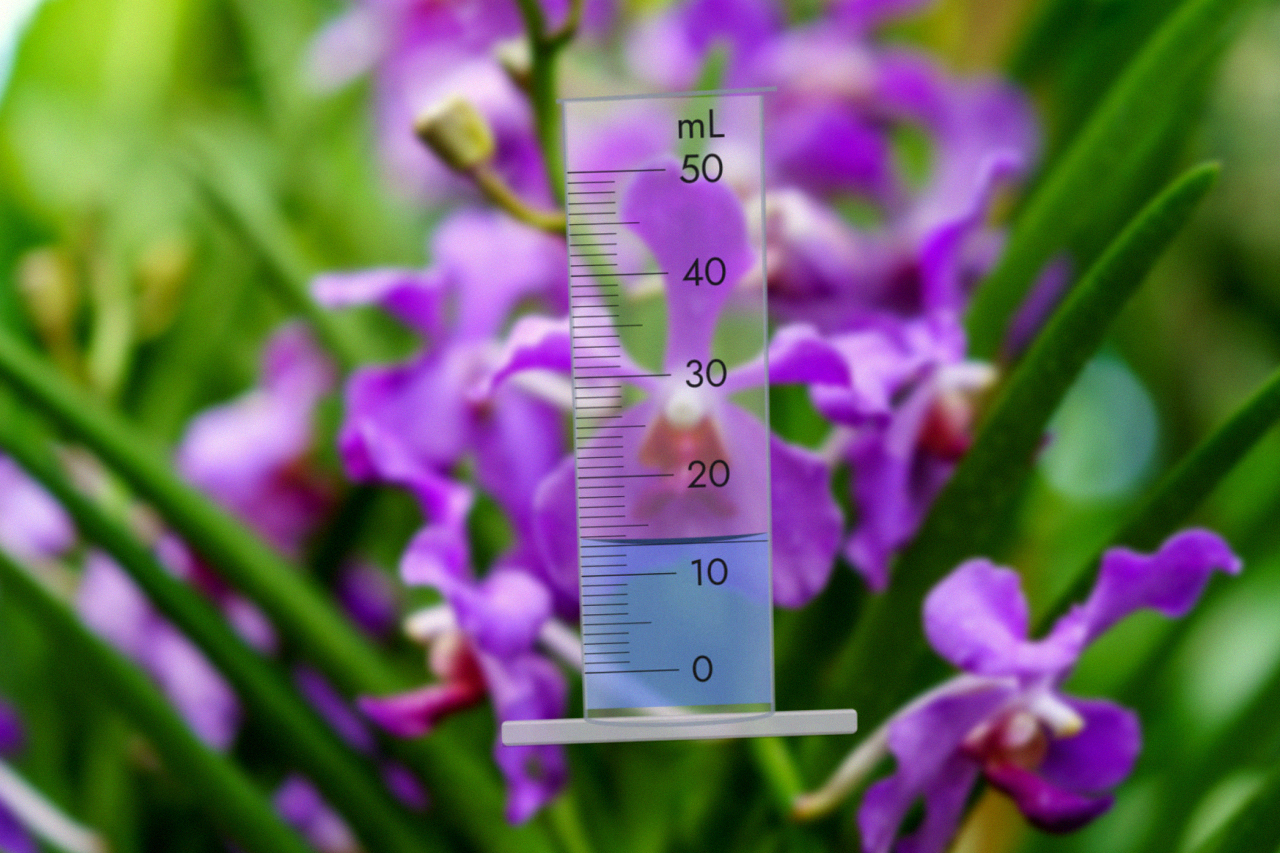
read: 13 mL
